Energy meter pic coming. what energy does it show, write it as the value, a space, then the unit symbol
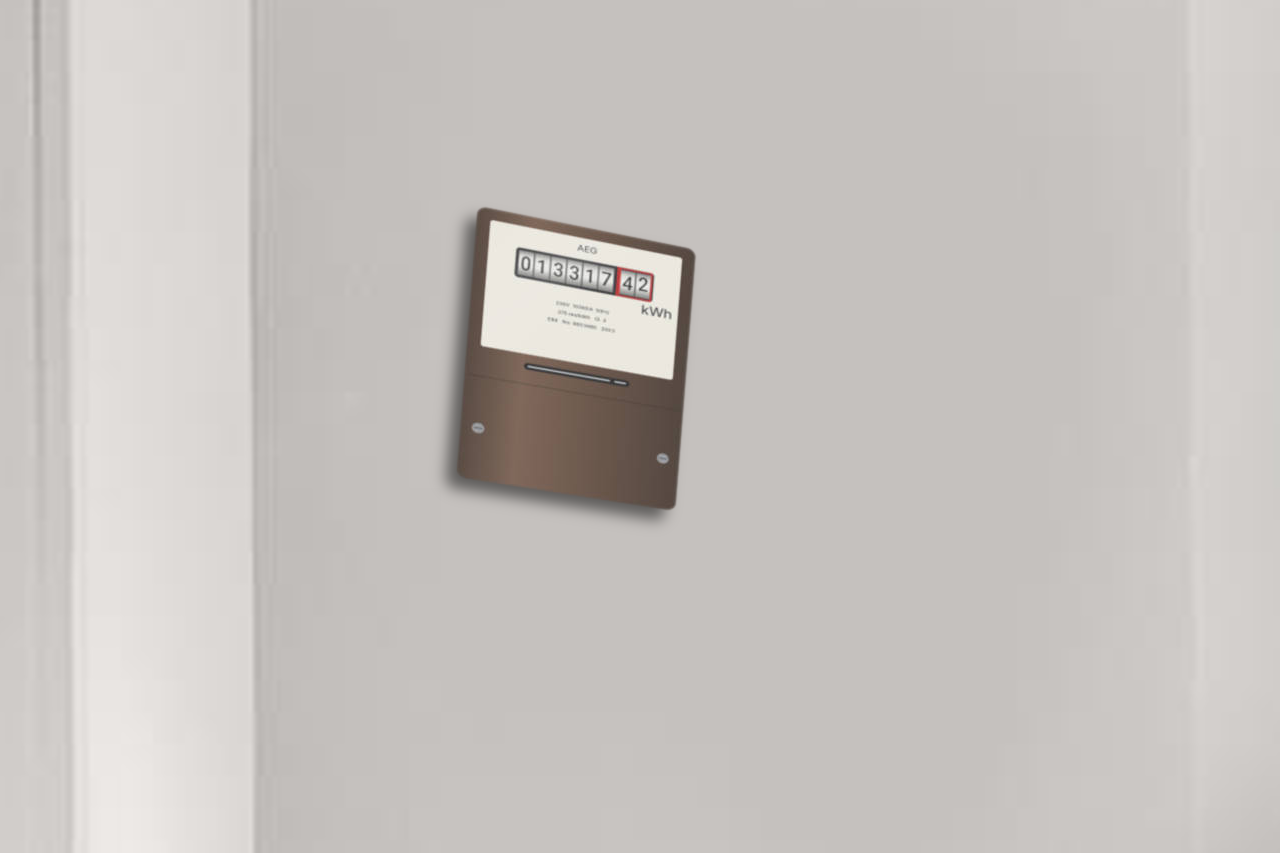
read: 13317.42 kWh
